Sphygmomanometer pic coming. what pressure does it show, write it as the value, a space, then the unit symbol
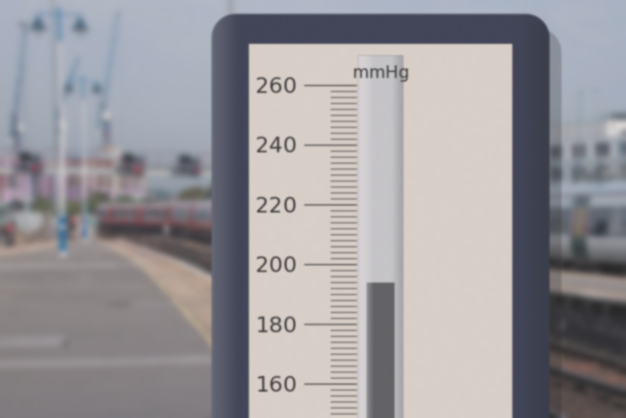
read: 194 mmHg
